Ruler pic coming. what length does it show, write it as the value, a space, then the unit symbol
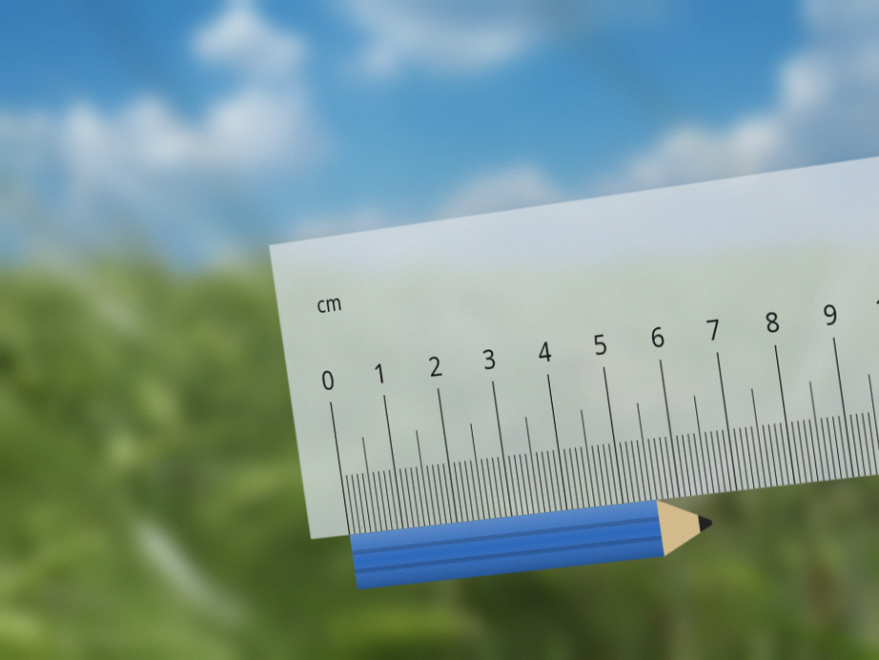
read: 6.5 cm
